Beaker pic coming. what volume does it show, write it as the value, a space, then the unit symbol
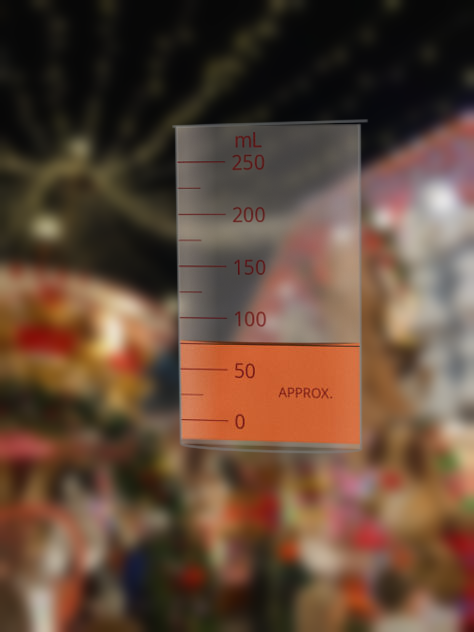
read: 75 mL
